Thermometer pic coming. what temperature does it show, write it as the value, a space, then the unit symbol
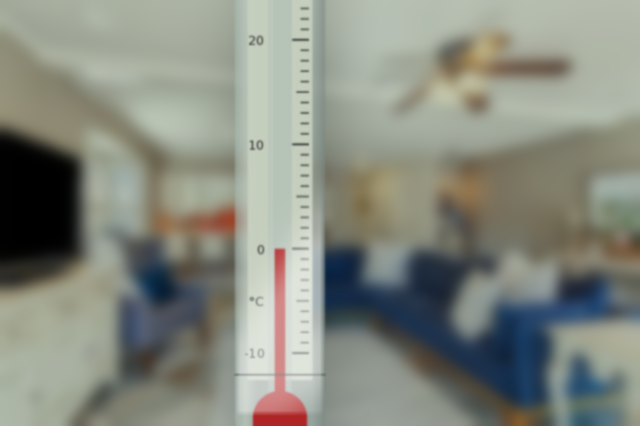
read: 0 °C
